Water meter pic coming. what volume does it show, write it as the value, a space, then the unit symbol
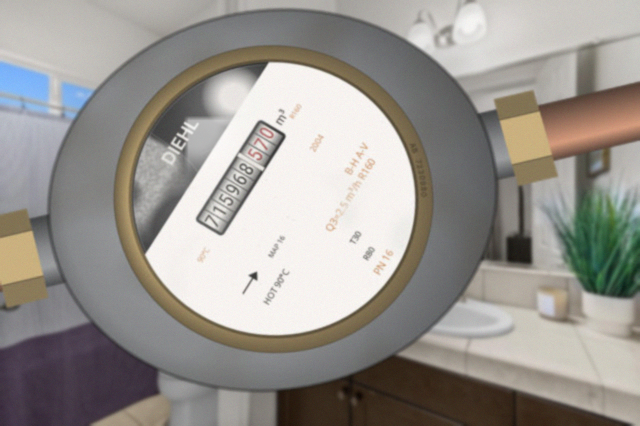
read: 715968.570 m³
